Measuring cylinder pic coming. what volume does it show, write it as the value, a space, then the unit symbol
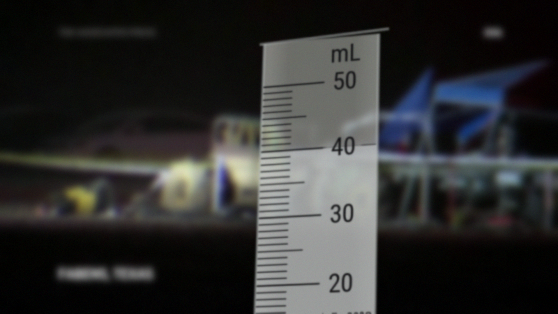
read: 40 mL
